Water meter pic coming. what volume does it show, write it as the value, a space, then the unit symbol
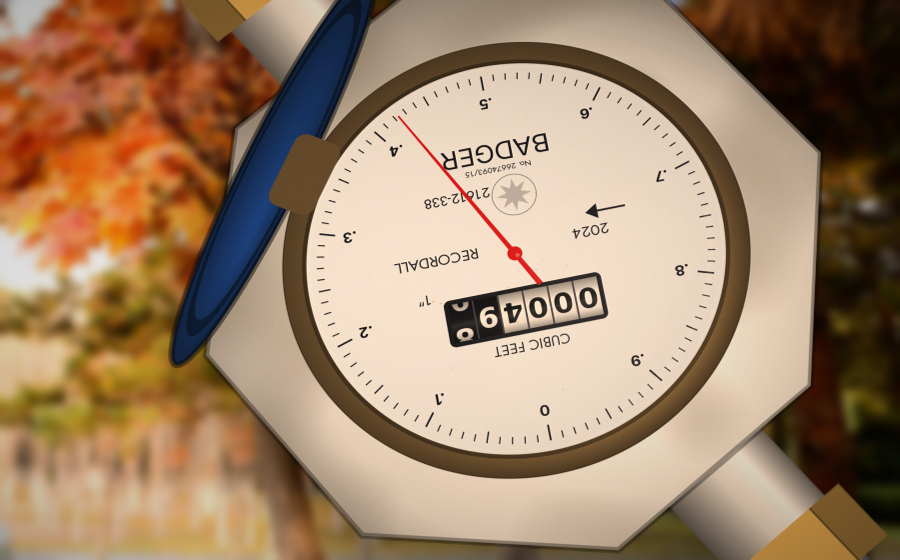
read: 498.42 ft³
